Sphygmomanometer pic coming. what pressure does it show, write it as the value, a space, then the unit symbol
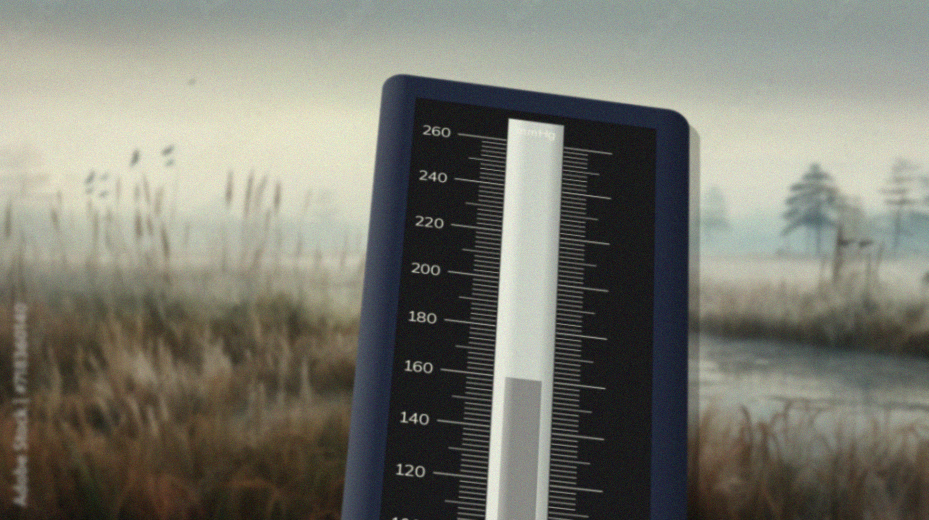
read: 160 mmHg
